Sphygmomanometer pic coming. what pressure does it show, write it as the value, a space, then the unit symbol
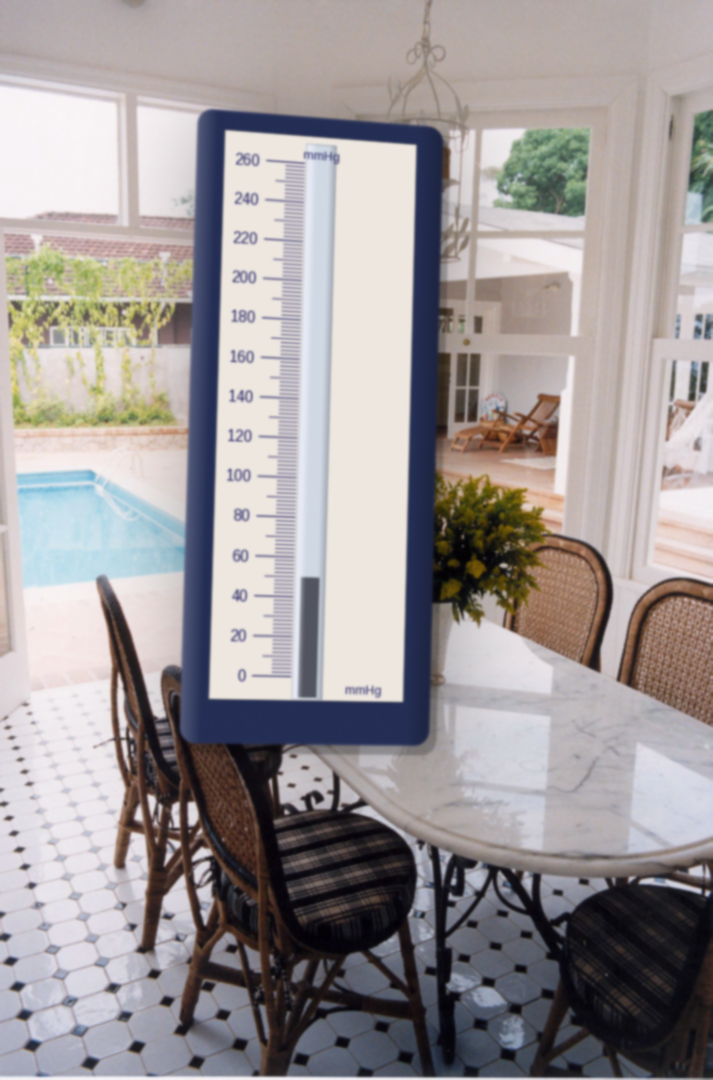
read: 50 mmHg
